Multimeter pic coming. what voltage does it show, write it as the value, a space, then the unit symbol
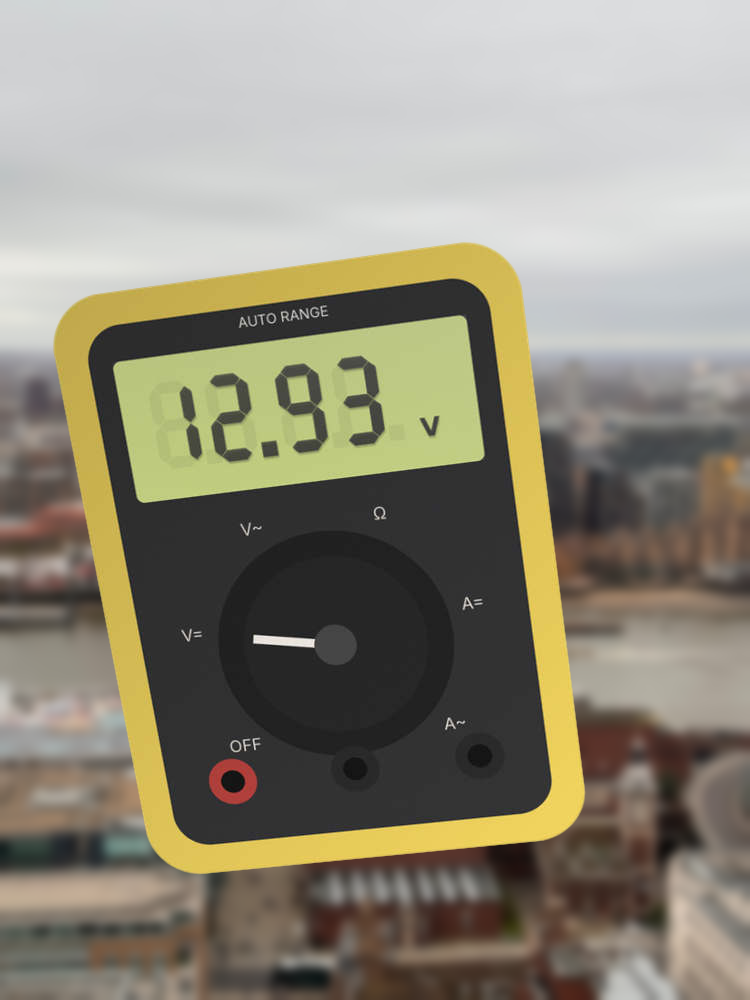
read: 12.93 V
